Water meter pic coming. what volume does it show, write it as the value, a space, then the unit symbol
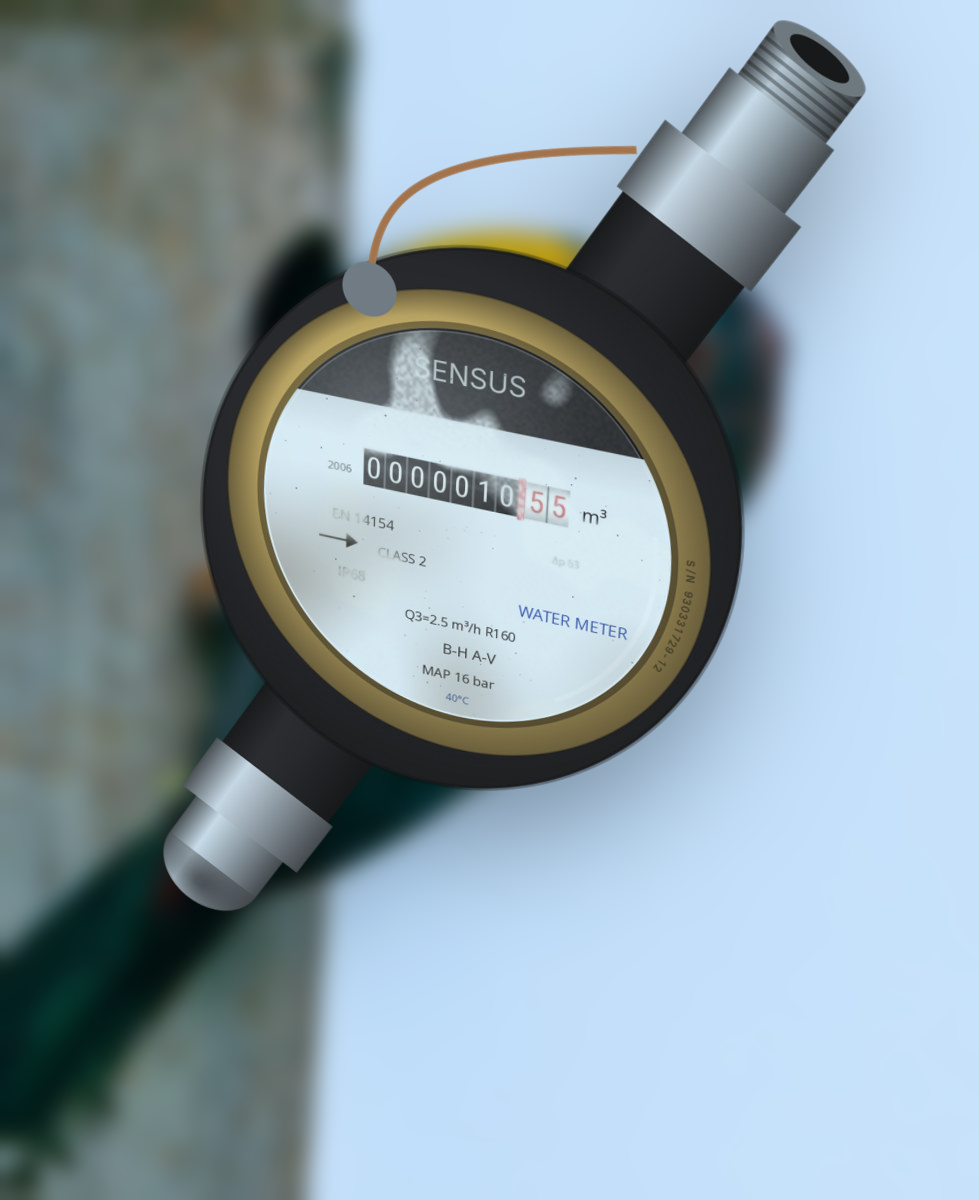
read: 10.55 m³
